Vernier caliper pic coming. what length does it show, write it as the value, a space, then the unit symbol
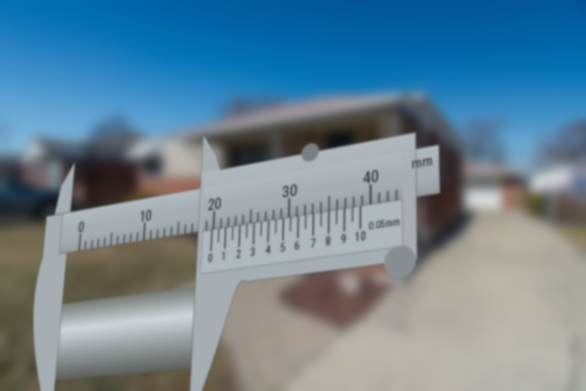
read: 19.8 mm
